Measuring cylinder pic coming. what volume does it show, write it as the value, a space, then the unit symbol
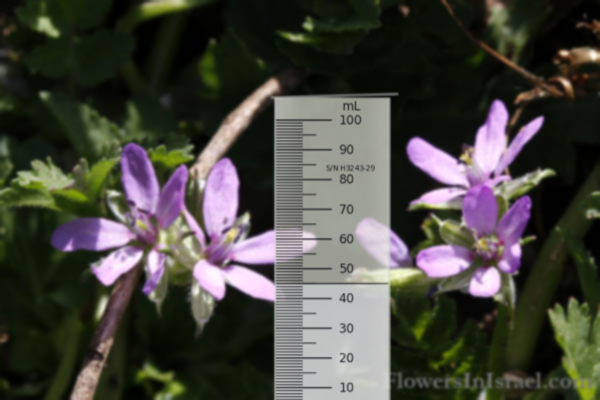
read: 45 mL
